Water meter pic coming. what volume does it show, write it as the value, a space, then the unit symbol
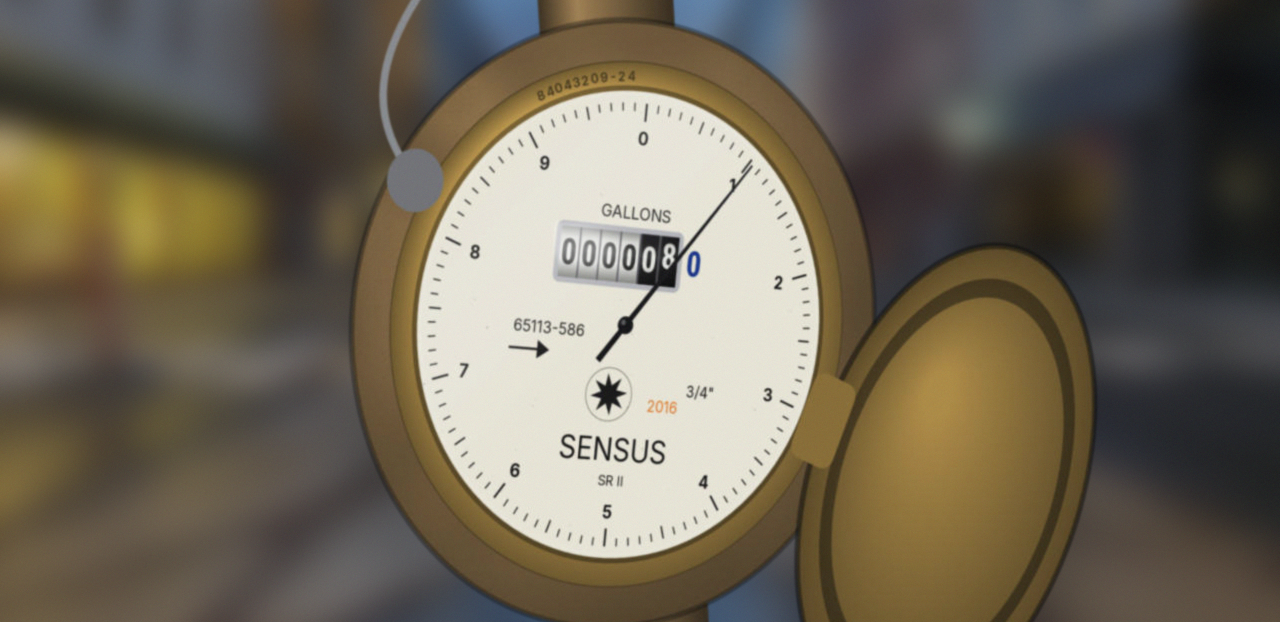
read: 81.0 gal
